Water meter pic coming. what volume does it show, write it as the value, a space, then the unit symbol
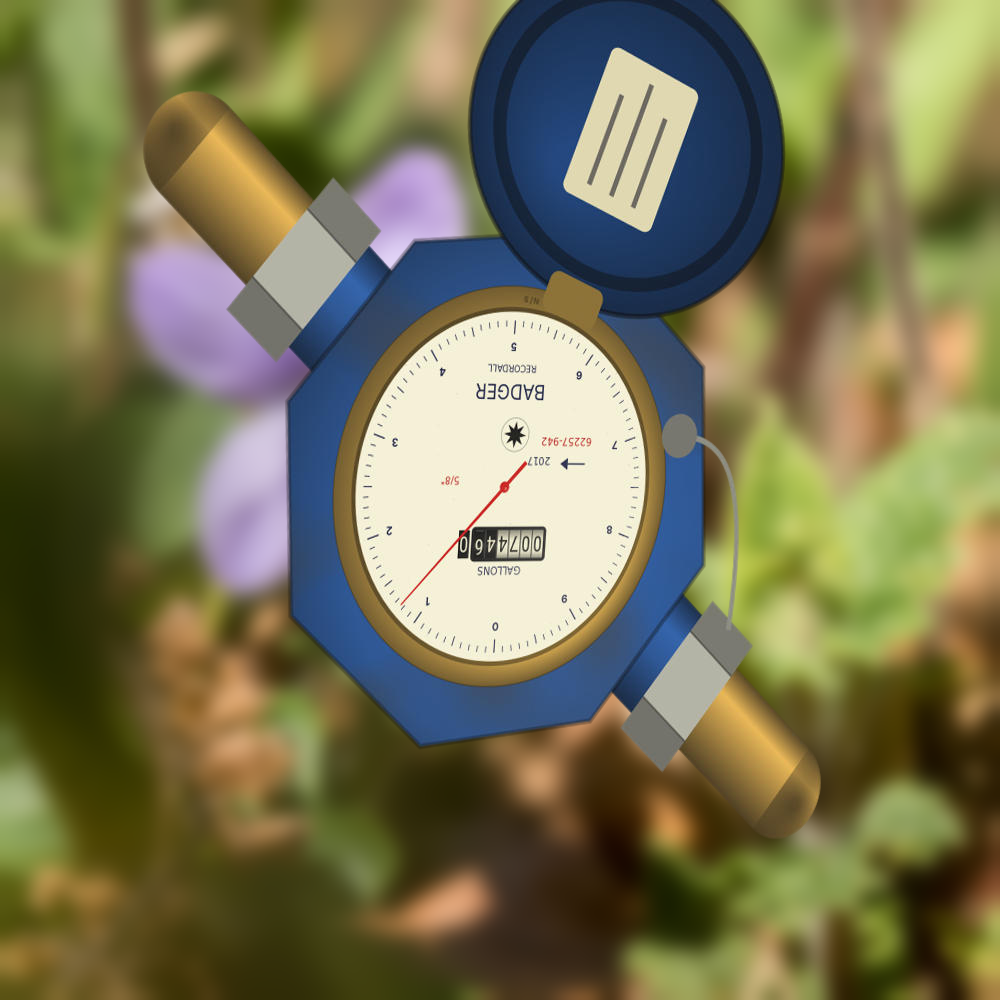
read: 74461.2 gal
